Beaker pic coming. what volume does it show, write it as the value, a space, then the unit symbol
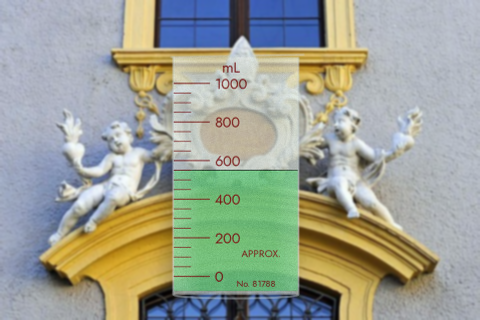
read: 550 mL
